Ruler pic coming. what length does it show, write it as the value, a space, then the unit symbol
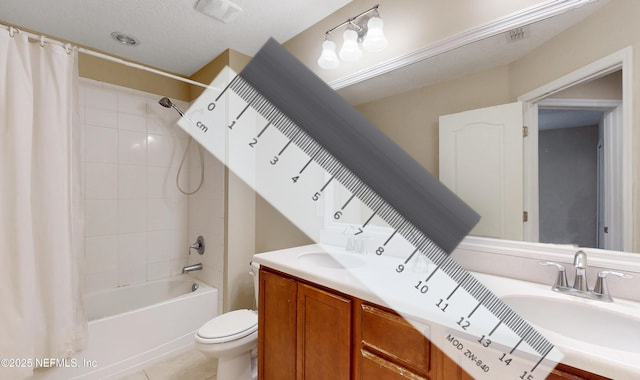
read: 10 cm
